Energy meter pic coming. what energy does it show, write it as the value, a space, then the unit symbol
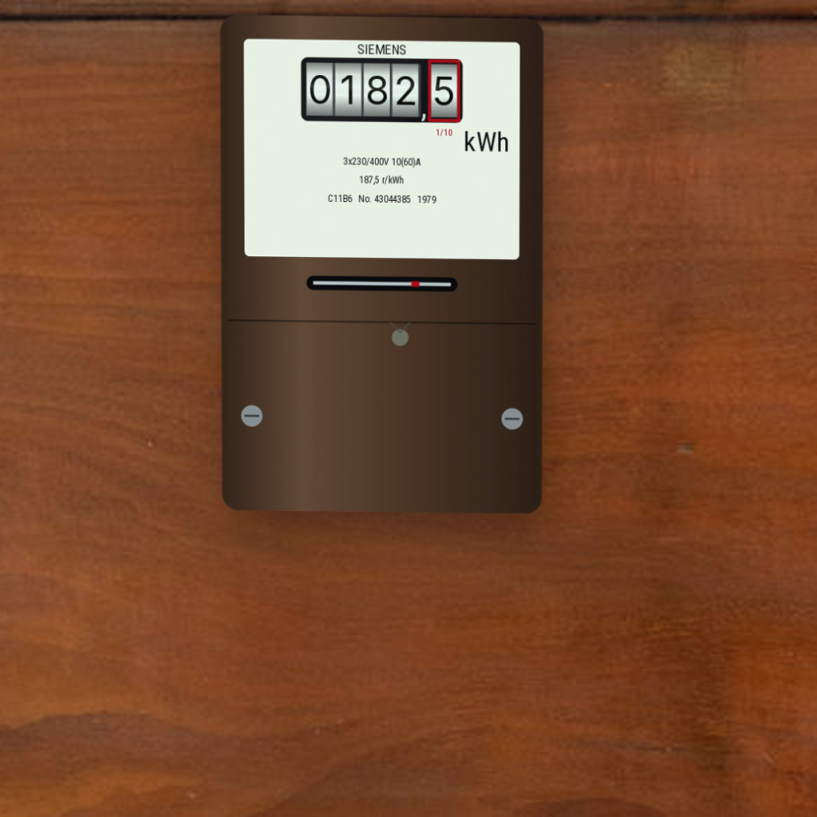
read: 182.5 kWh
